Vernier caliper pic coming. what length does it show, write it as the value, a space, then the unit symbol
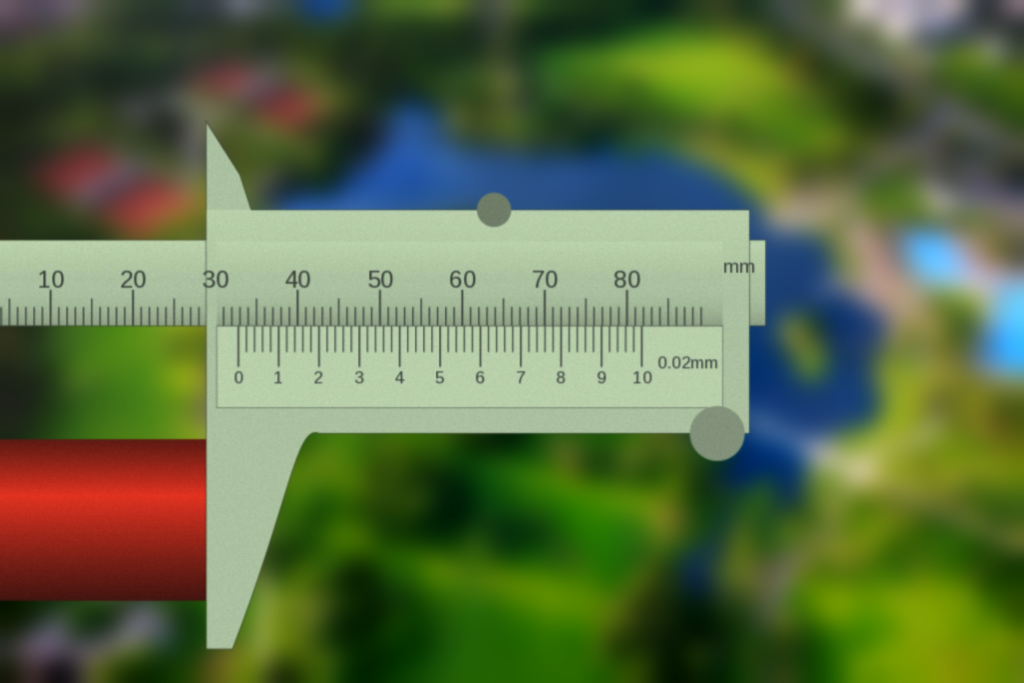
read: 32.8 mm
